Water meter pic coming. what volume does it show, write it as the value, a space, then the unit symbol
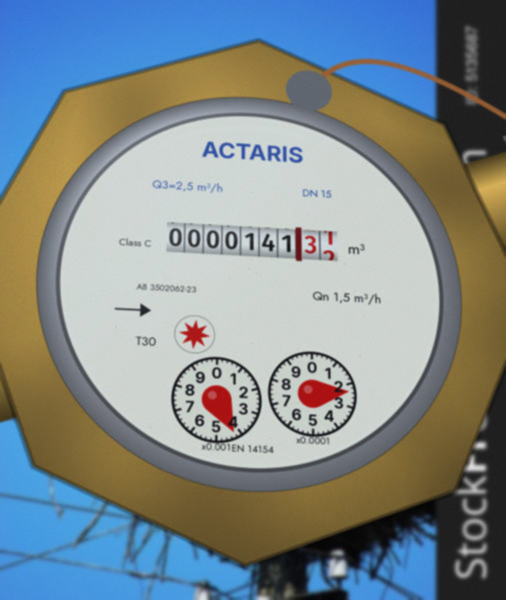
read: 141.3142 m³
